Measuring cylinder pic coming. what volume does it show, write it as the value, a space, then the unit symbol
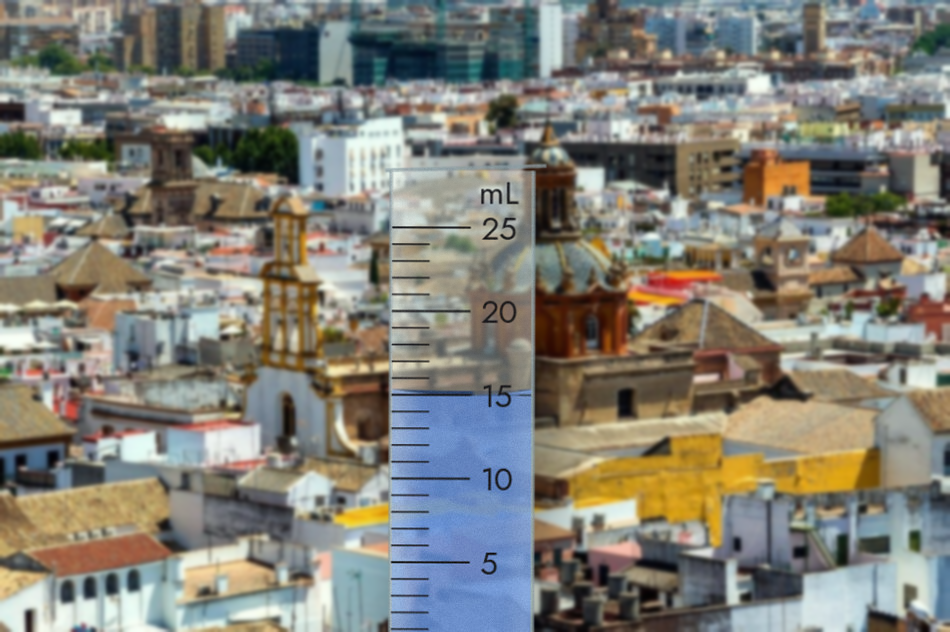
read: 15 mL
